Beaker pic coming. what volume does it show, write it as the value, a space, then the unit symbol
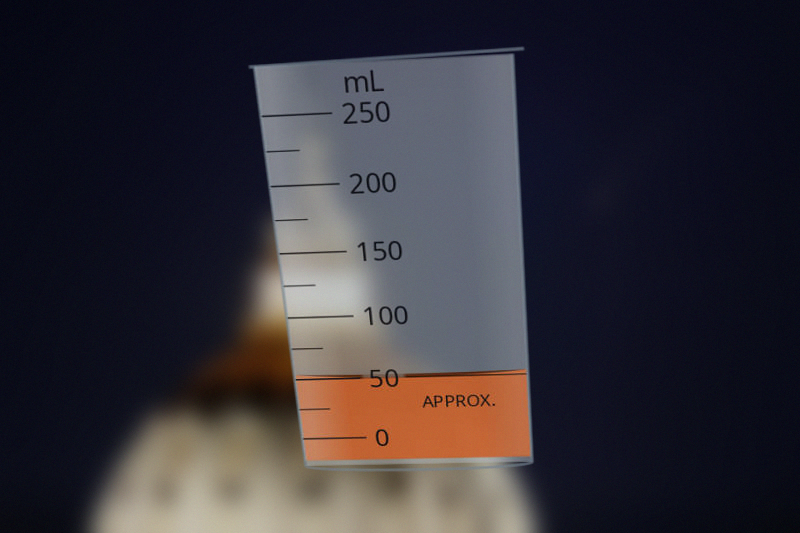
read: 50 mL
